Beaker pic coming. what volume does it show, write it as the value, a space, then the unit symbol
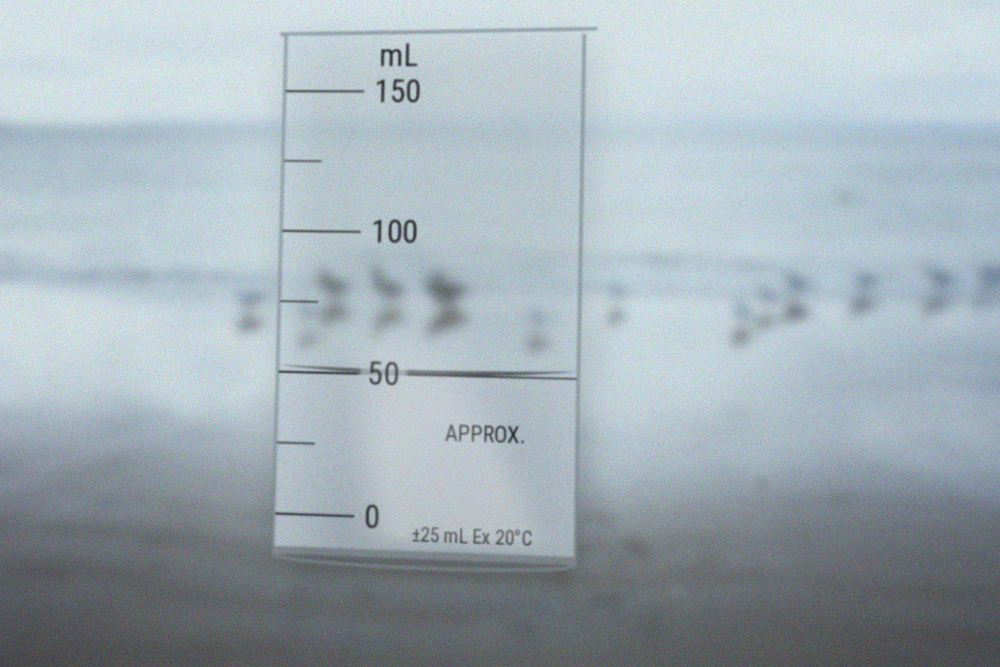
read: 50 mL
